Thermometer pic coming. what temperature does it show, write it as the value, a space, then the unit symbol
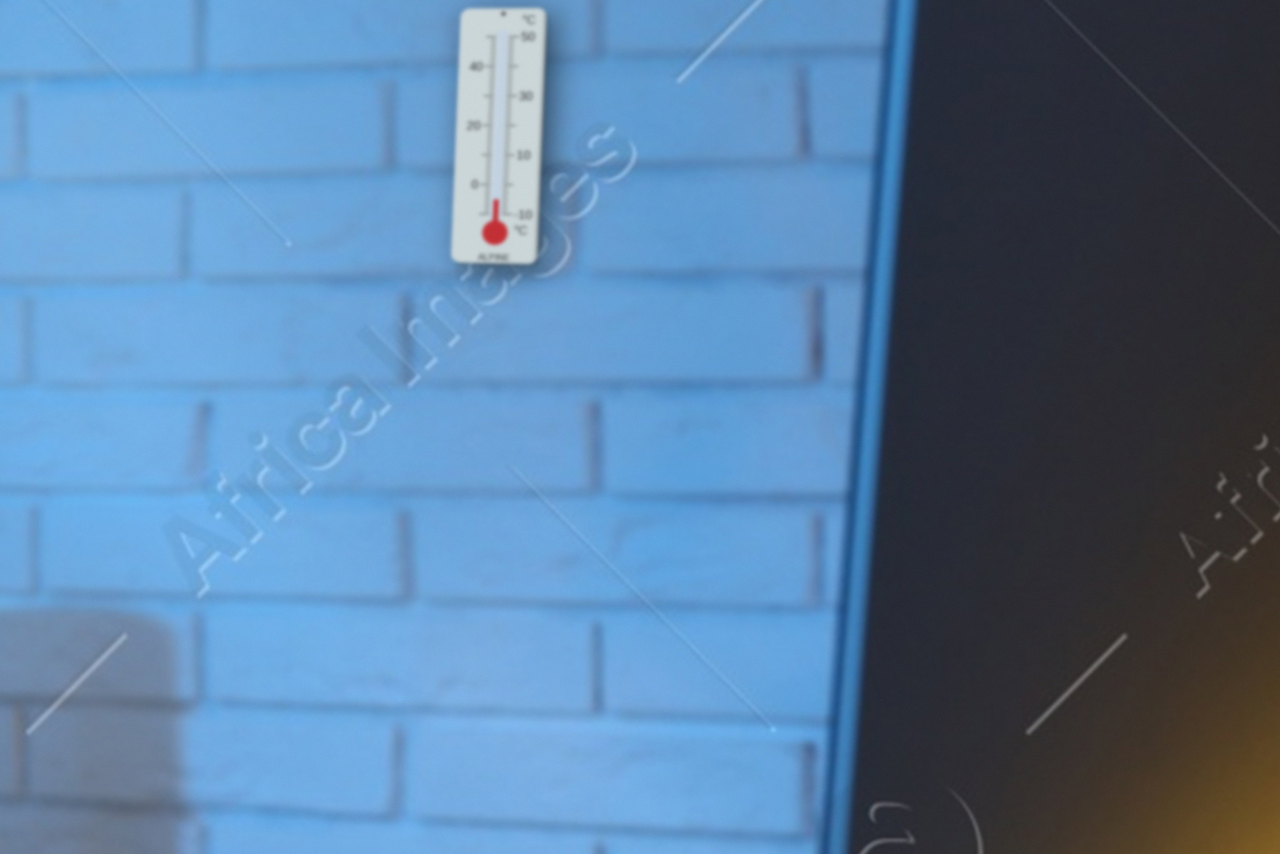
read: -5 °C
